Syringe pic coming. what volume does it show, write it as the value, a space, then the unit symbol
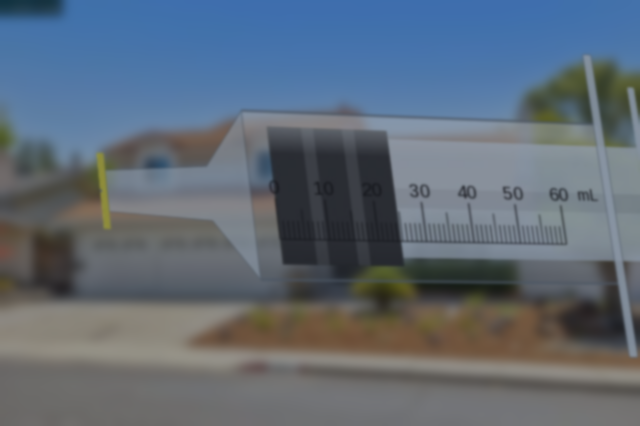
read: 0 mL
